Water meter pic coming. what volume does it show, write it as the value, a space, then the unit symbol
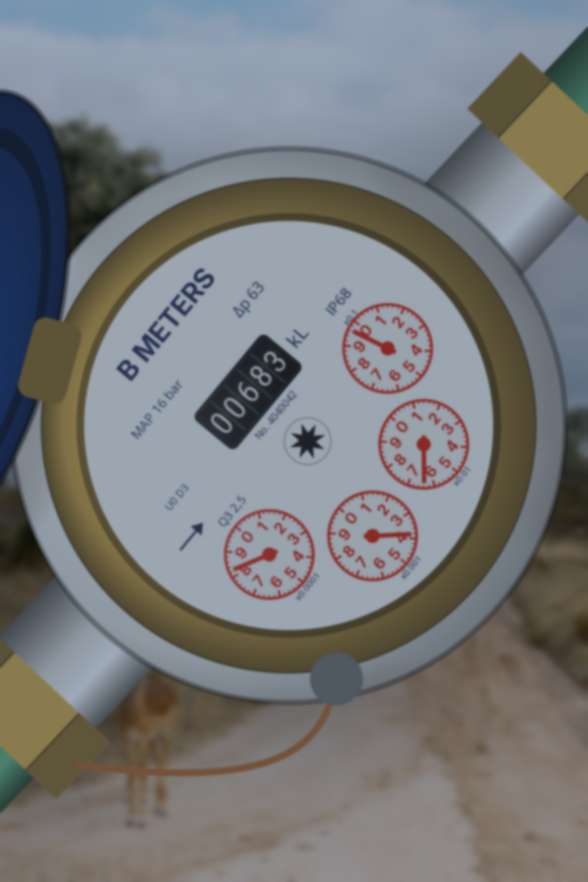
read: 682.9638 kL
